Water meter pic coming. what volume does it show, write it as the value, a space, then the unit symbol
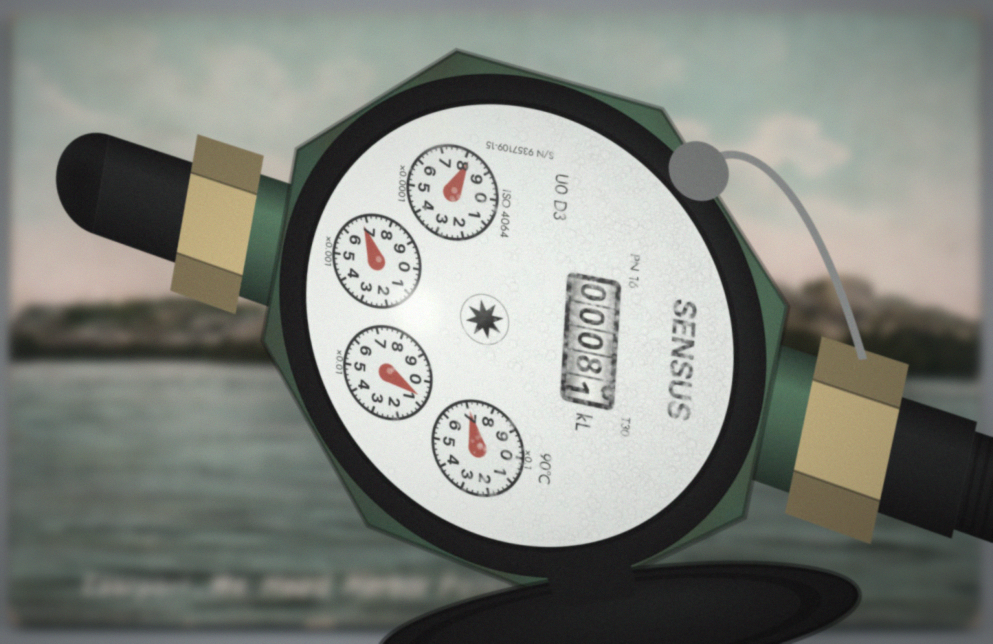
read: 80.7068 kL
